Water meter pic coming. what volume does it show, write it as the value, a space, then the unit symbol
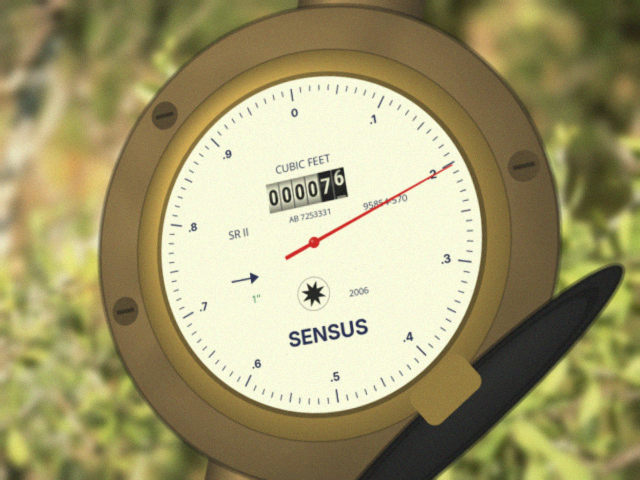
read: 76.20 ft³
